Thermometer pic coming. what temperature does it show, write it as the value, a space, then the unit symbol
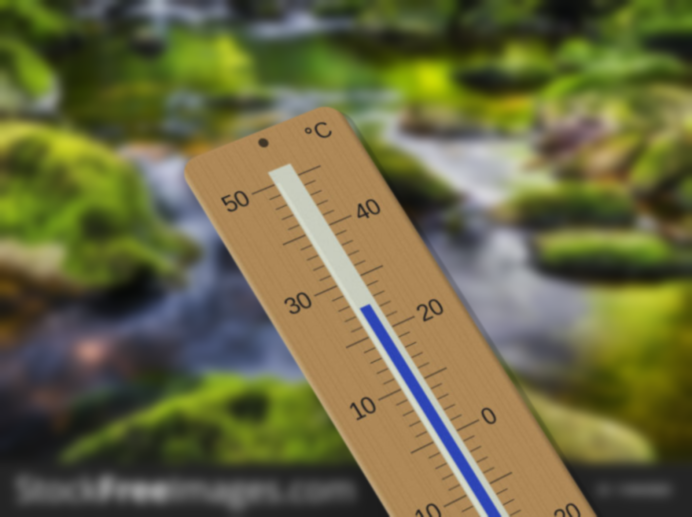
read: 25 °C
